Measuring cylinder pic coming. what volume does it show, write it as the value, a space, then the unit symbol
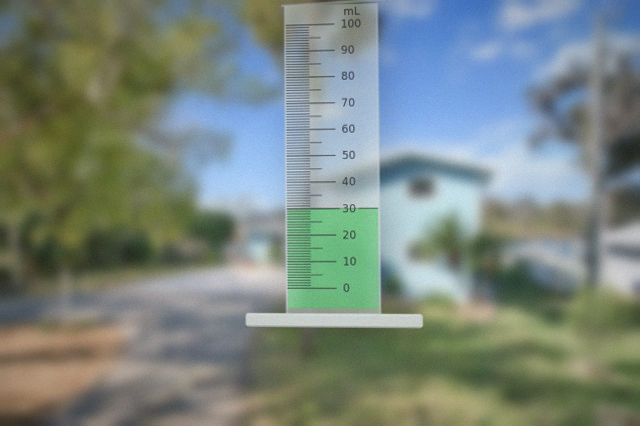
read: 30 mL
